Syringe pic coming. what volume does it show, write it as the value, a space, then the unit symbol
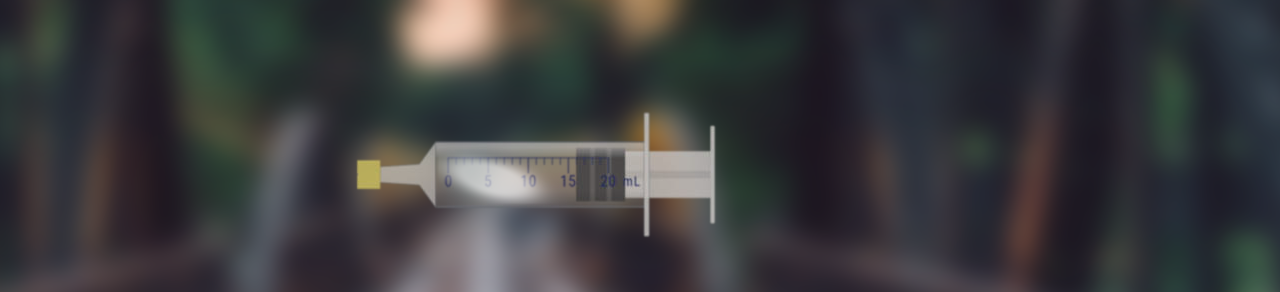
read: 16 mL
